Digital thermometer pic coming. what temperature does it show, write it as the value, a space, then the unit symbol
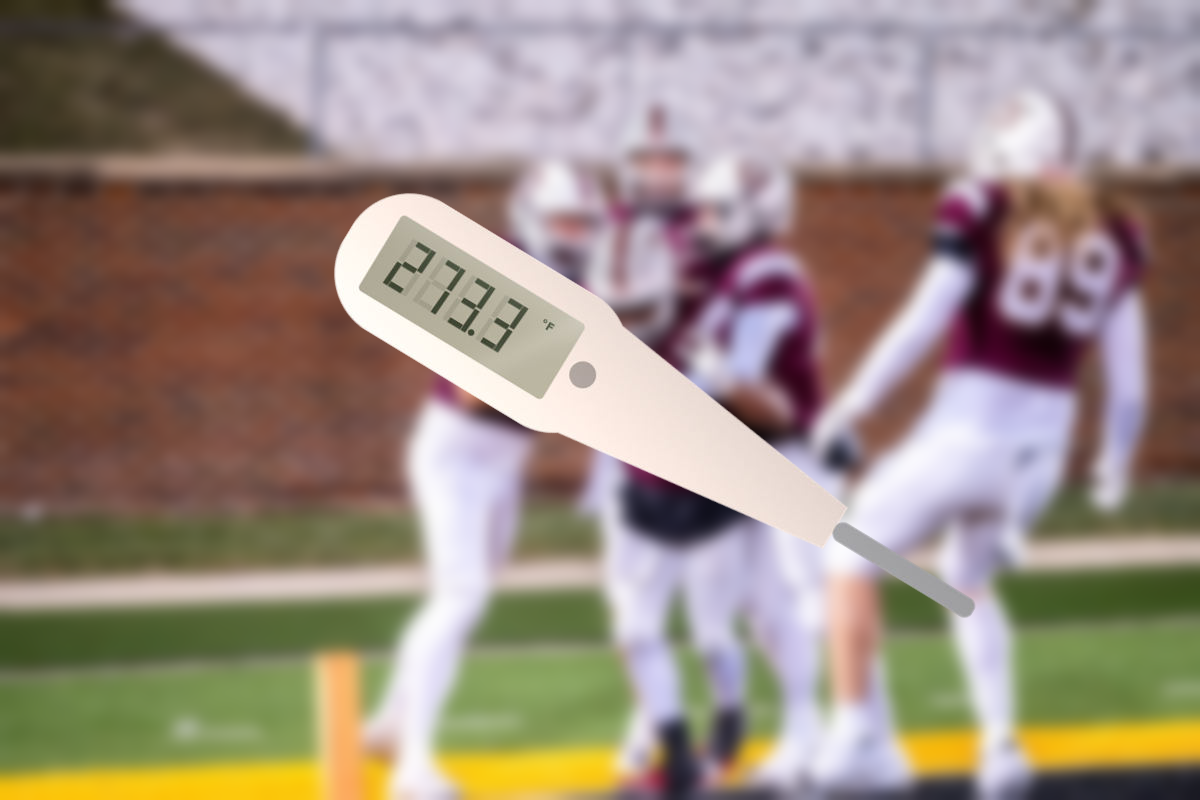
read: 273.3 °F
